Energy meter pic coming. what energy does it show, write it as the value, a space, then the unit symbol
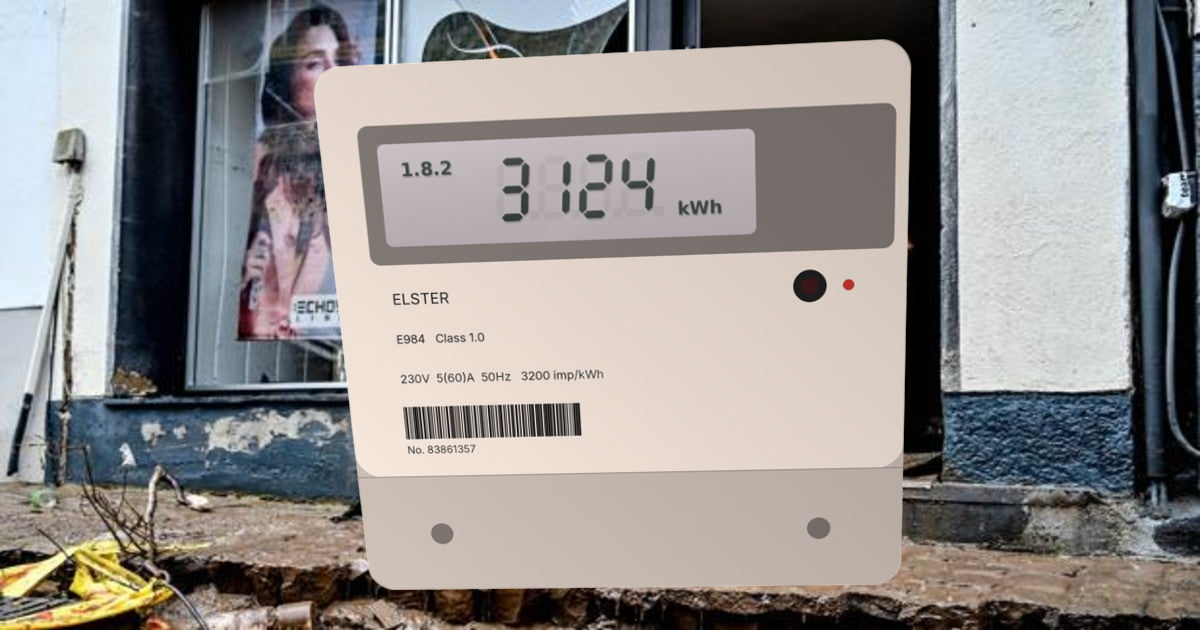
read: 3124 kWh
